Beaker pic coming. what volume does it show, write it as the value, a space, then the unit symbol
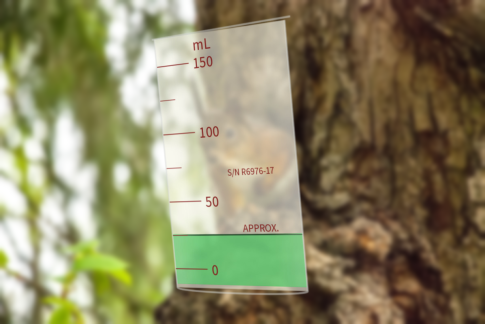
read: 25 mL
